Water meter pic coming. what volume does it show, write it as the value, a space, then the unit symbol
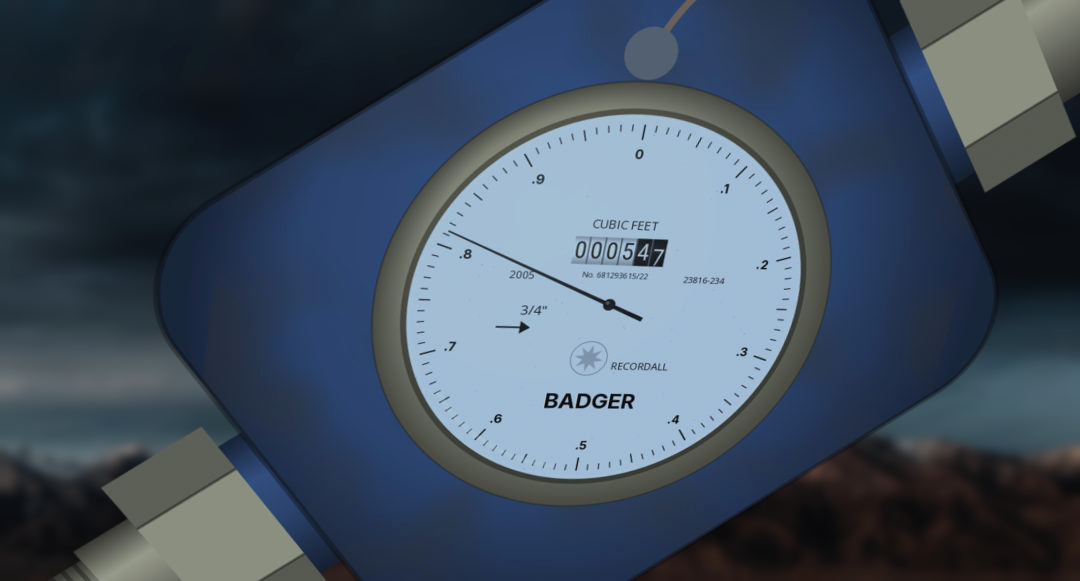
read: 546.81 ft³
